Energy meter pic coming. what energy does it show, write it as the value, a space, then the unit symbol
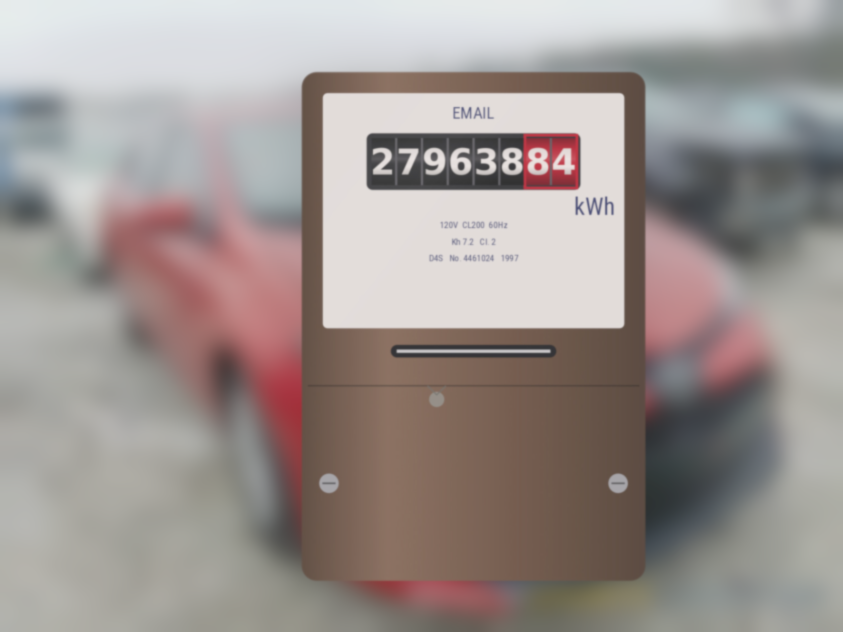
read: 279638.84 kWh
